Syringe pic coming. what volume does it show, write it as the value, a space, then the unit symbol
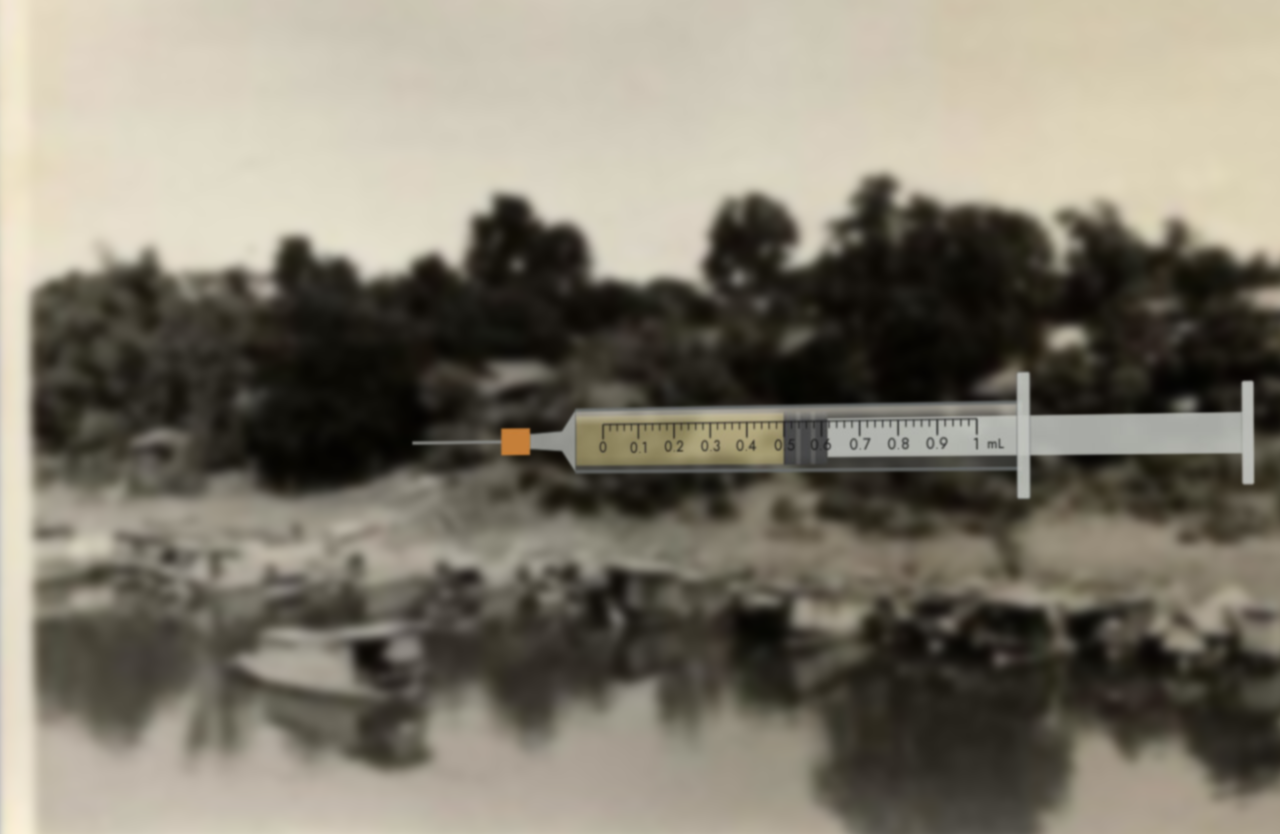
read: 0.5 mL
